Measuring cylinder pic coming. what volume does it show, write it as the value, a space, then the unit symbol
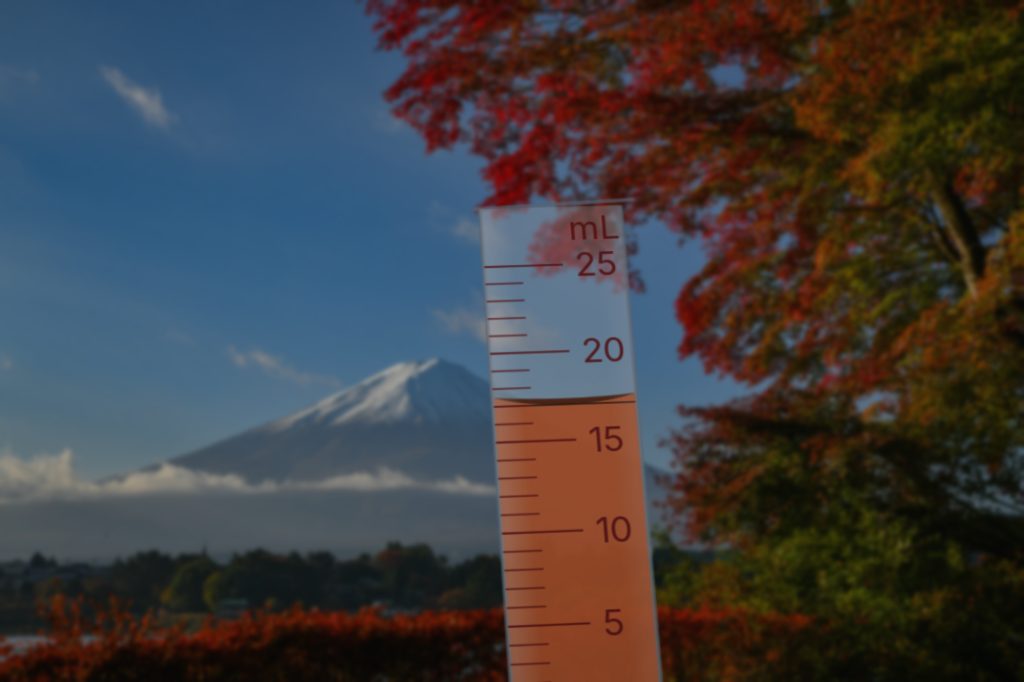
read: 17 mL
